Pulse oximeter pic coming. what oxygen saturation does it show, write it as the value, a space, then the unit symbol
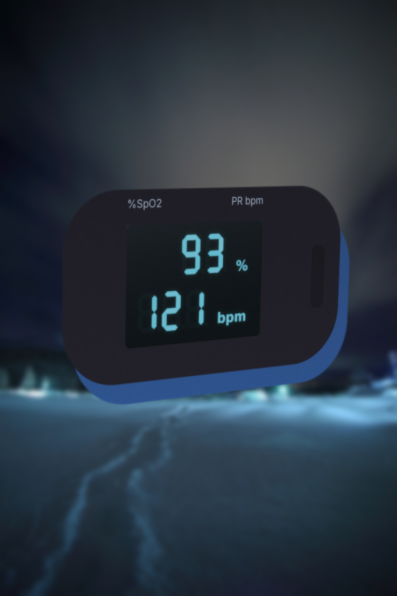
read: 93 %
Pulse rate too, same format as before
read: 121 bpm
